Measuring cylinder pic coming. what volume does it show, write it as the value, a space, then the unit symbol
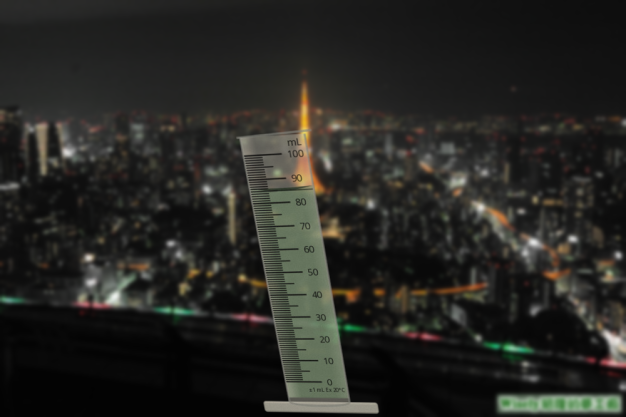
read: 85 mL
